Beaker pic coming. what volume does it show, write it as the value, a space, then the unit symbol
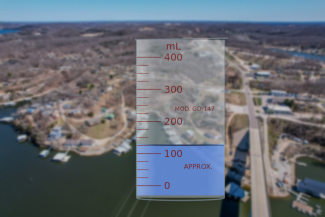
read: 125 mL
